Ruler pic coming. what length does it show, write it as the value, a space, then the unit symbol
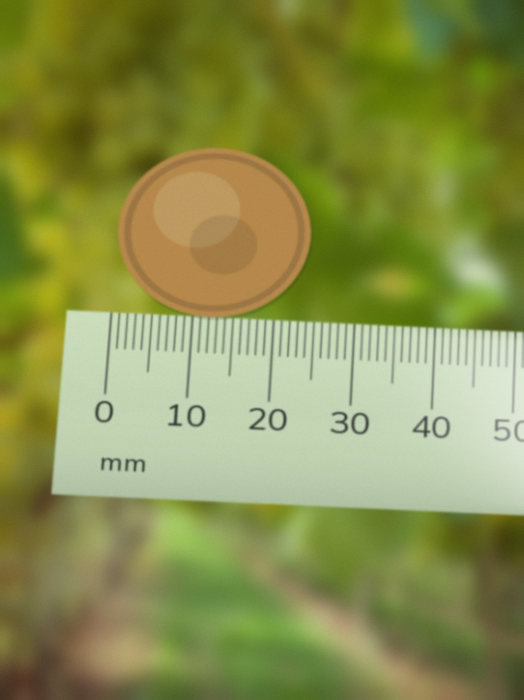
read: 24 mm
